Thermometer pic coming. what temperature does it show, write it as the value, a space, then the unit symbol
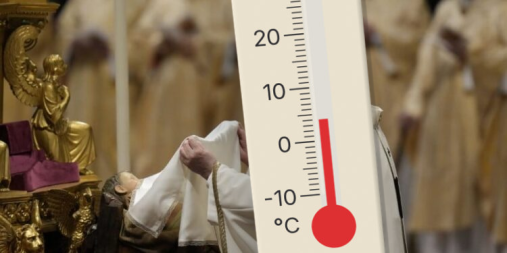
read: 4 °C
